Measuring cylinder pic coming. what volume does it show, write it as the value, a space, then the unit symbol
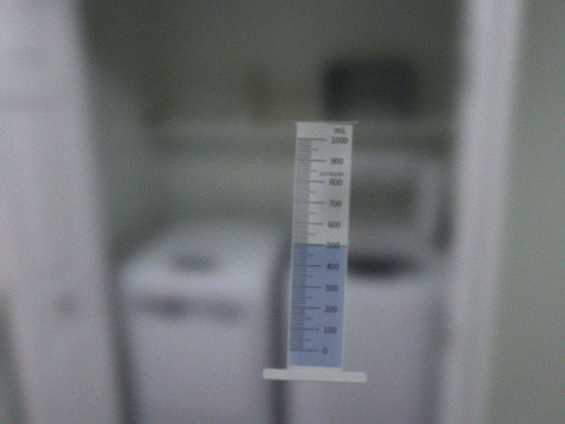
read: 500 mL
